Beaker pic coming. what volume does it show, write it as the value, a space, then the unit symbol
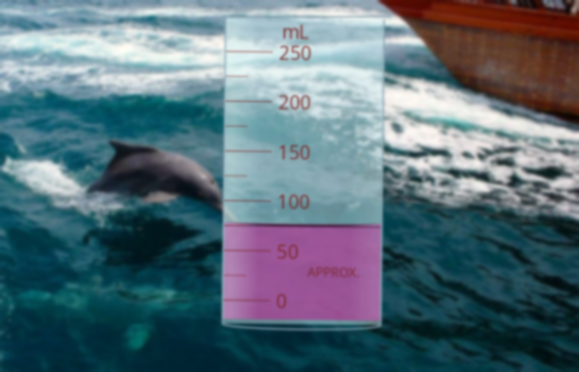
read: 75 mL
